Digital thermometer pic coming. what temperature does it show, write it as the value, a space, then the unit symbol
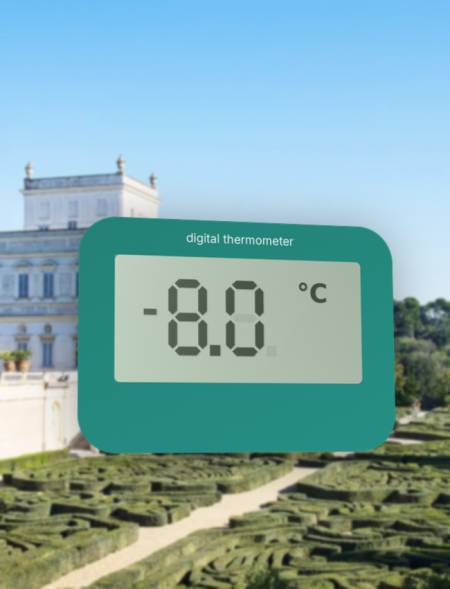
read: -8.0 °C
